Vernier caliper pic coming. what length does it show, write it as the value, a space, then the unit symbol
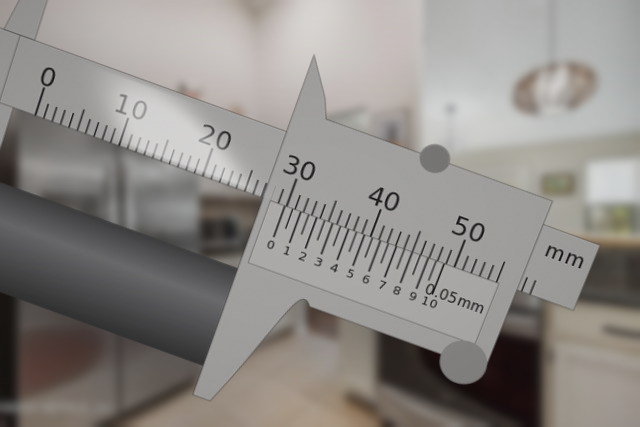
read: 29.8 mm
